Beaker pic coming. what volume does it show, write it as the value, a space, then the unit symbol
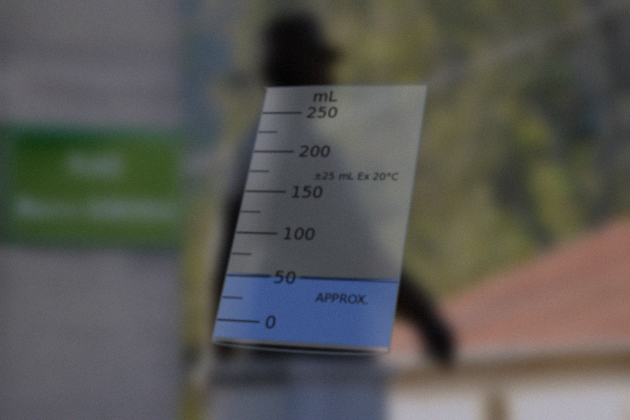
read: 50 mL
